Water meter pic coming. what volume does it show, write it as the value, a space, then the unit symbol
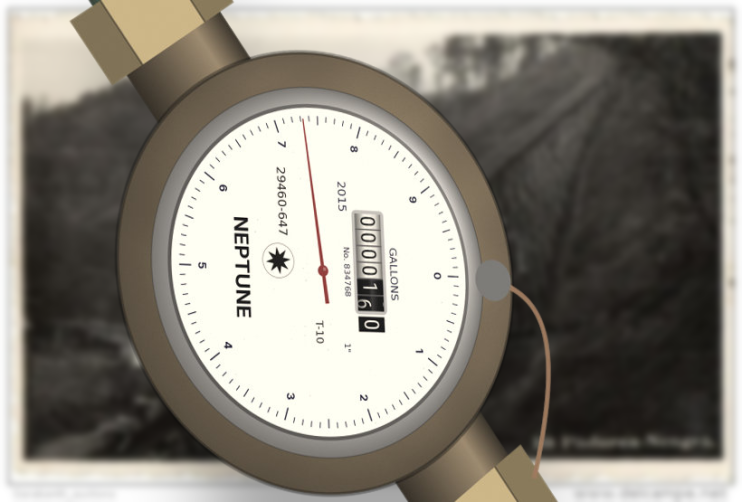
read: 157.3 gal
